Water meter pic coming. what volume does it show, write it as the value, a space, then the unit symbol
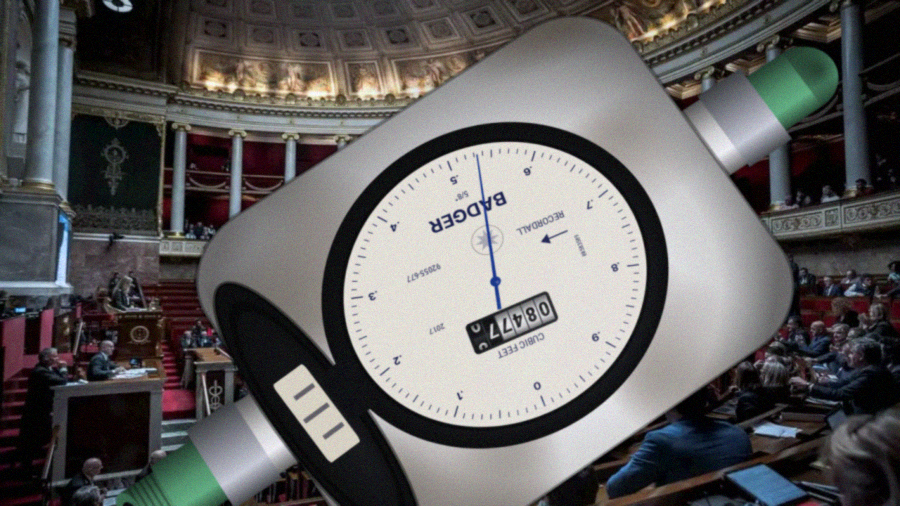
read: 84778.53 ft³
